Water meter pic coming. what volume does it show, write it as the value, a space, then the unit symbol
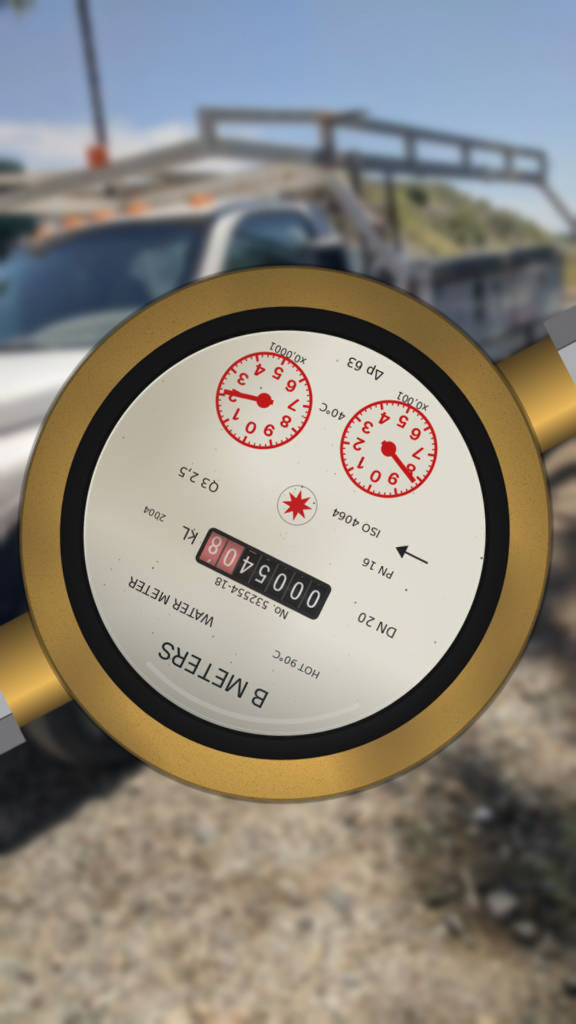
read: 54.0782 kL
